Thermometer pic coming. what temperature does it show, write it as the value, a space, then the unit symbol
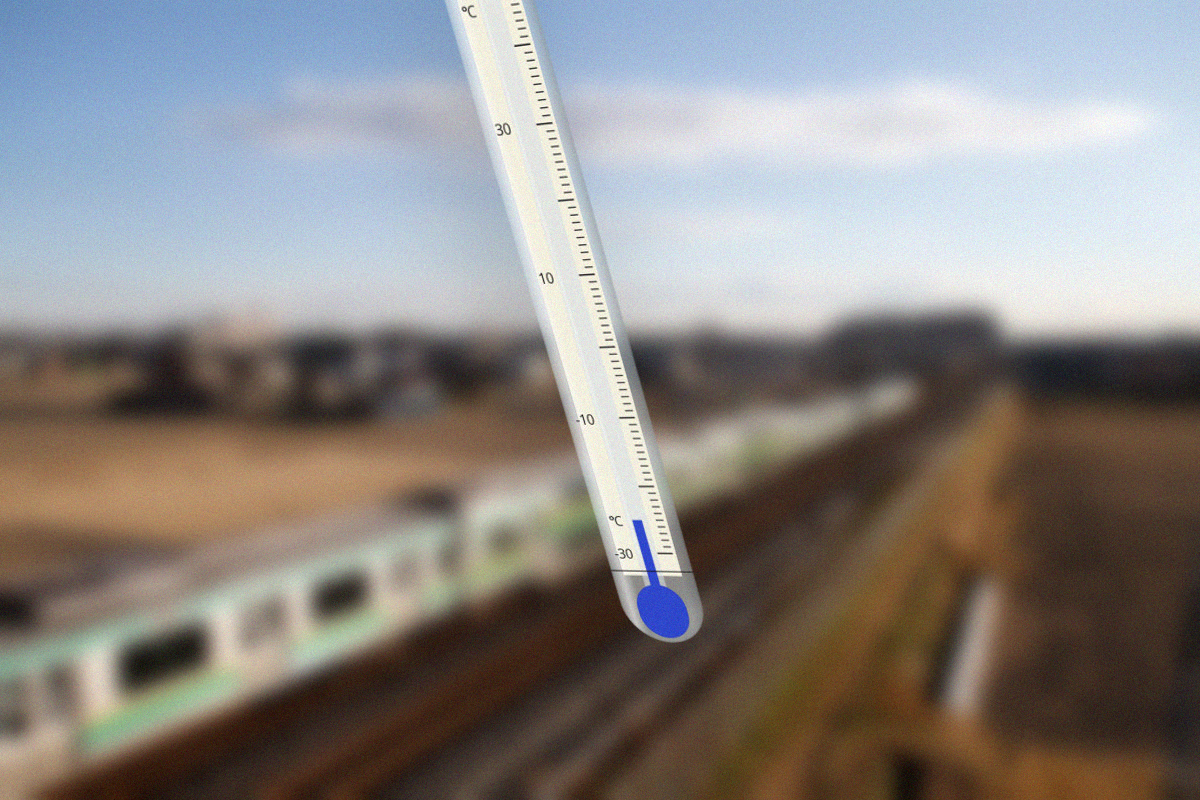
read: -25 °C
